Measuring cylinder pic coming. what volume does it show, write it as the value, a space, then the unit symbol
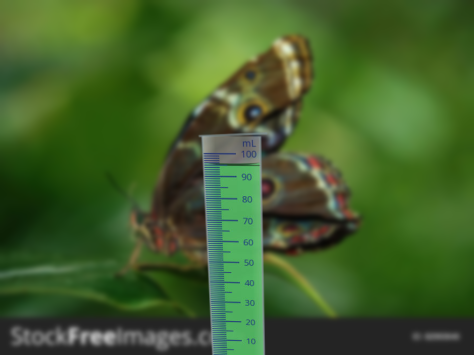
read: 95 mL
